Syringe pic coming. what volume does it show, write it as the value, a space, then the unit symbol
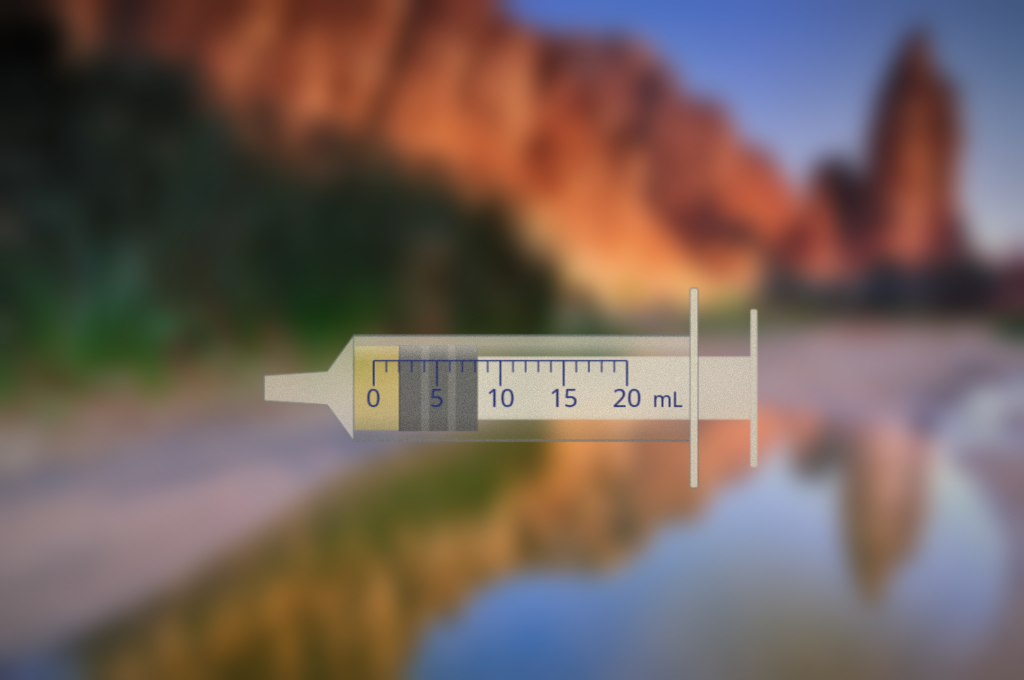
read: 2 mL
